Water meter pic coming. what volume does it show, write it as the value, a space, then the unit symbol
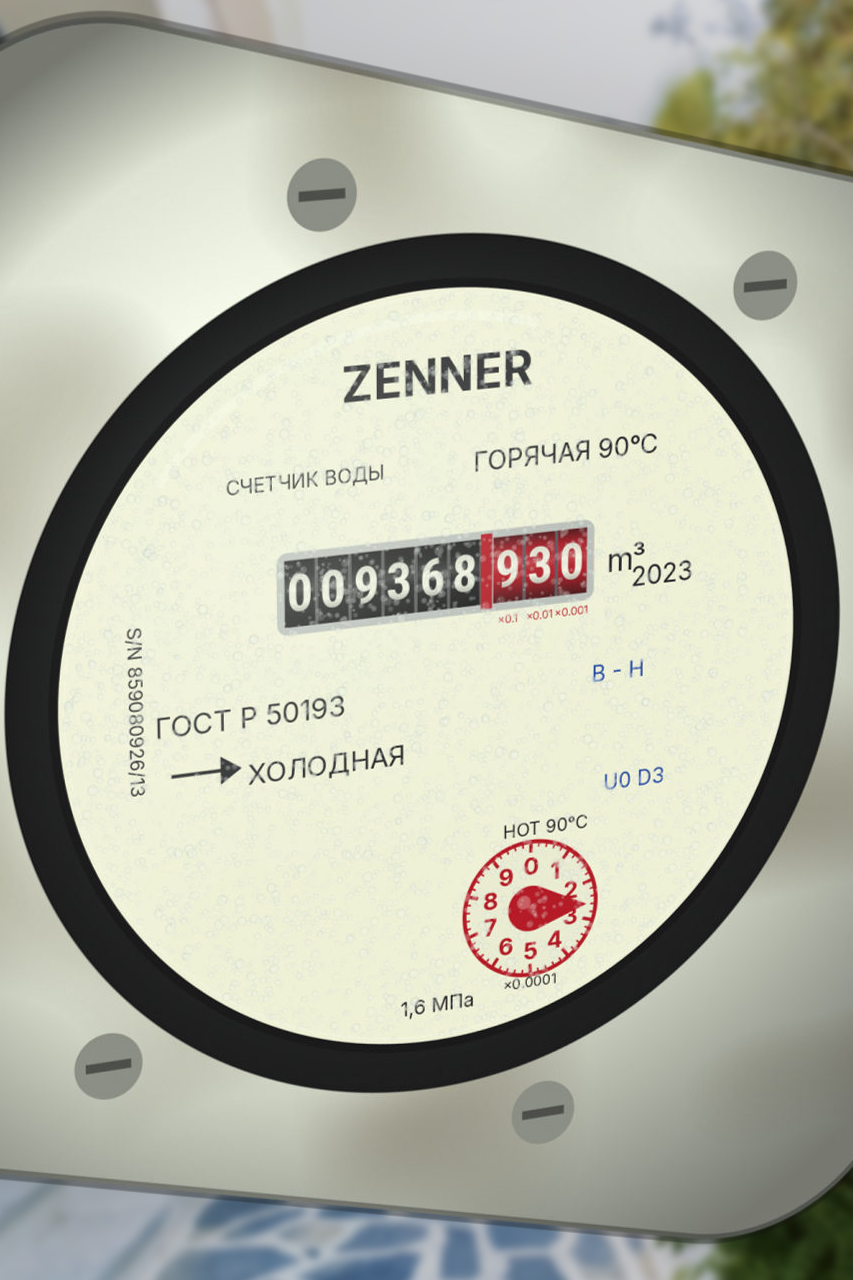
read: 9368.9302 m³
